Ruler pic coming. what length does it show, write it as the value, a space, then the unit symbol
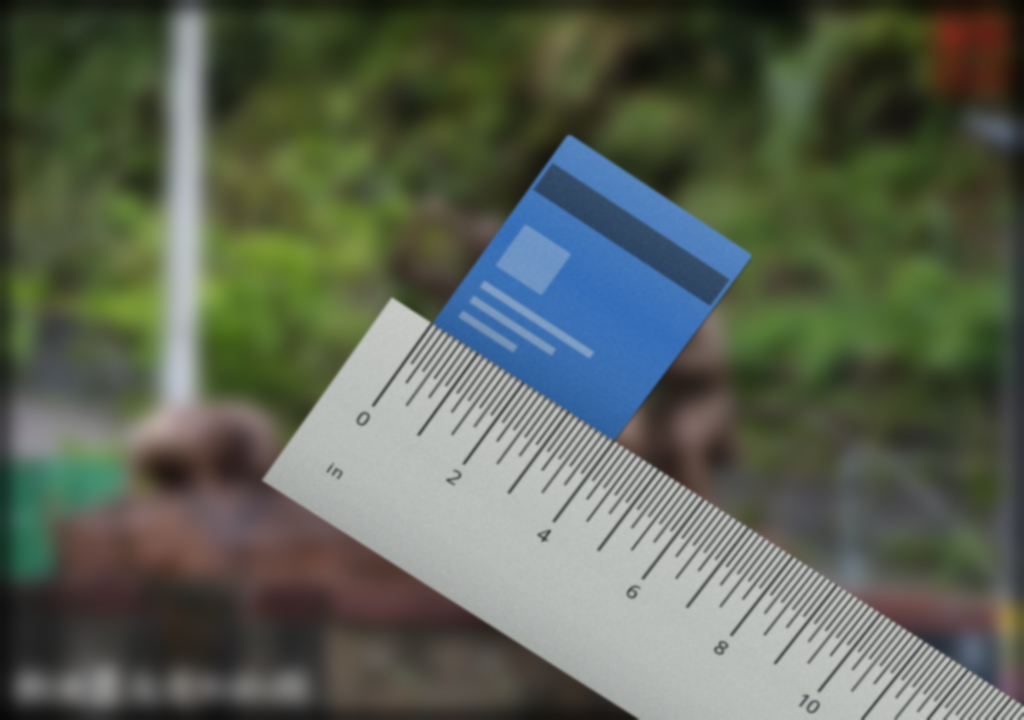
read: 4 in
